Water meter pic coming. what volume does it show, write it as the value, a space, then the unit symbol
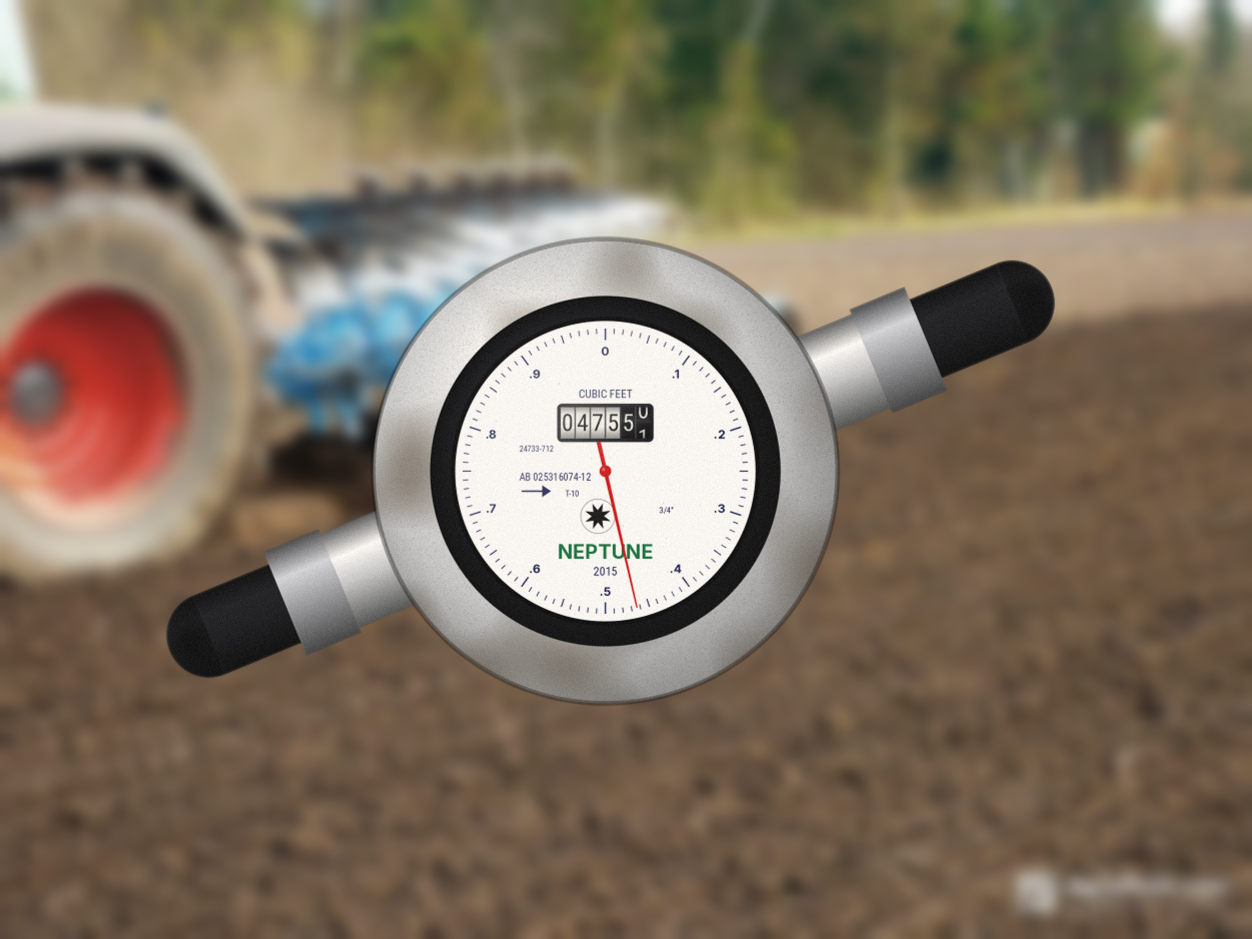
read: 47550.46 ft³
